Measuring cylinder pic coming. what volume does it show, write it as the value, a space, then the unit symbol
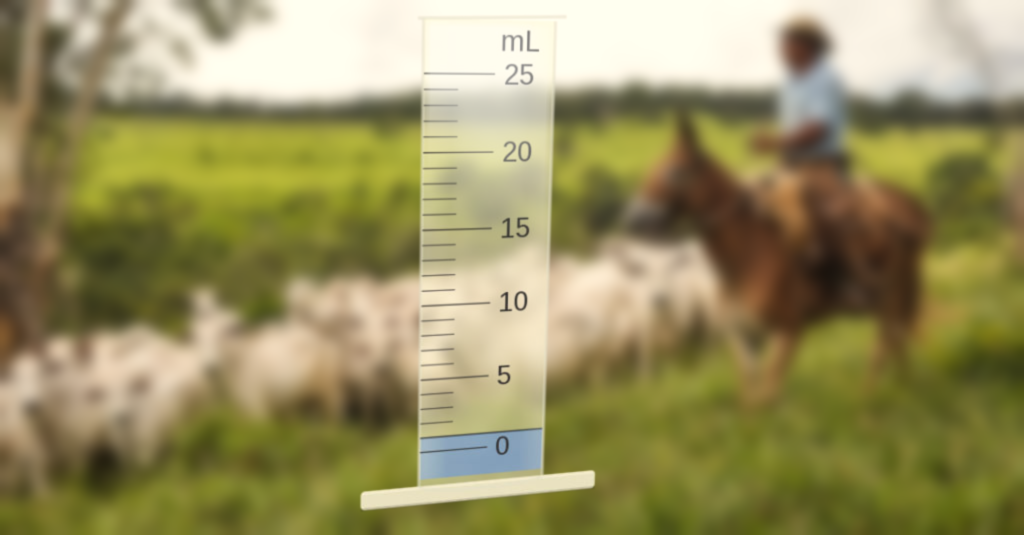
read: 1 mL
